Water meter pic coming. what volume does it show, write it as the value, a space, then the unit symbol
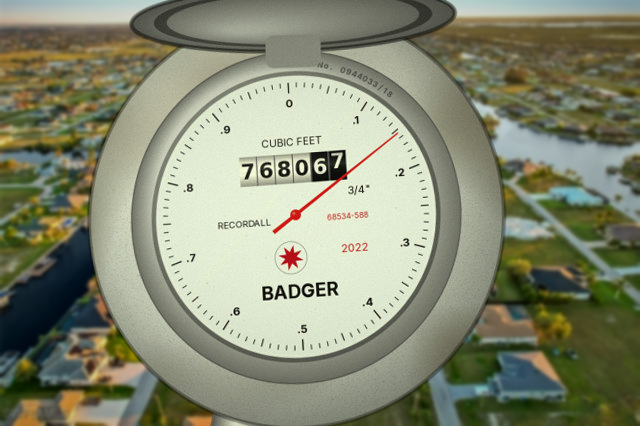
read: 768067.15 ft³
